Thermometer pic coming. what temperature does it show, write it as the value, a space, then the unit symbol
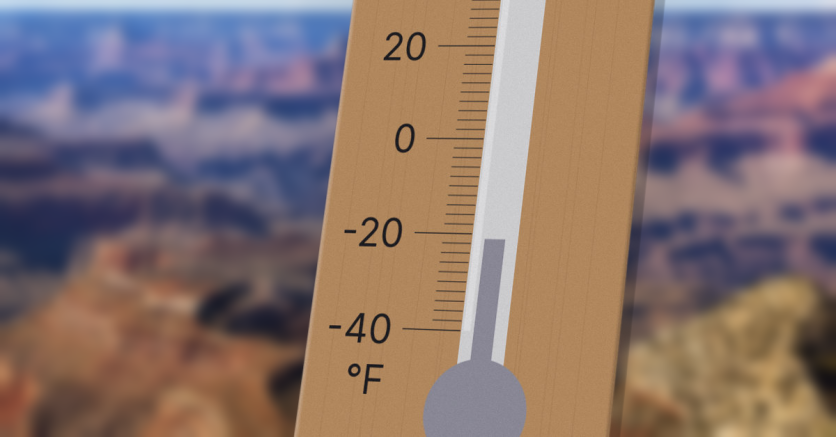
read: -21 °F
